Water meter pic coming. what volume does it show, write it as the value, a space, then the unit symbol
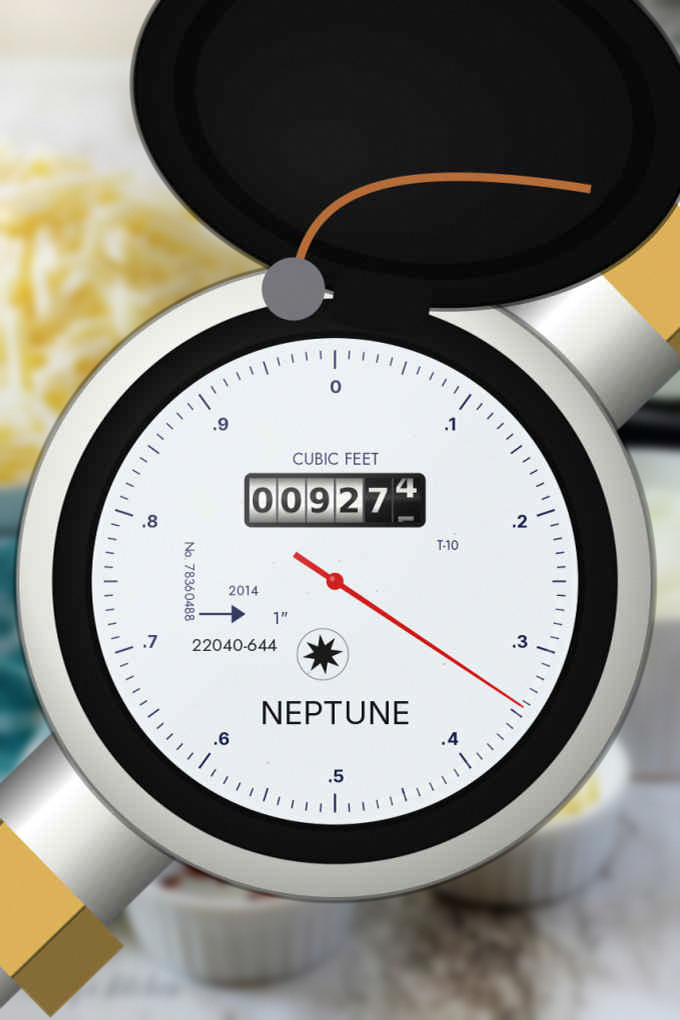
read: 9274.34 ft³
